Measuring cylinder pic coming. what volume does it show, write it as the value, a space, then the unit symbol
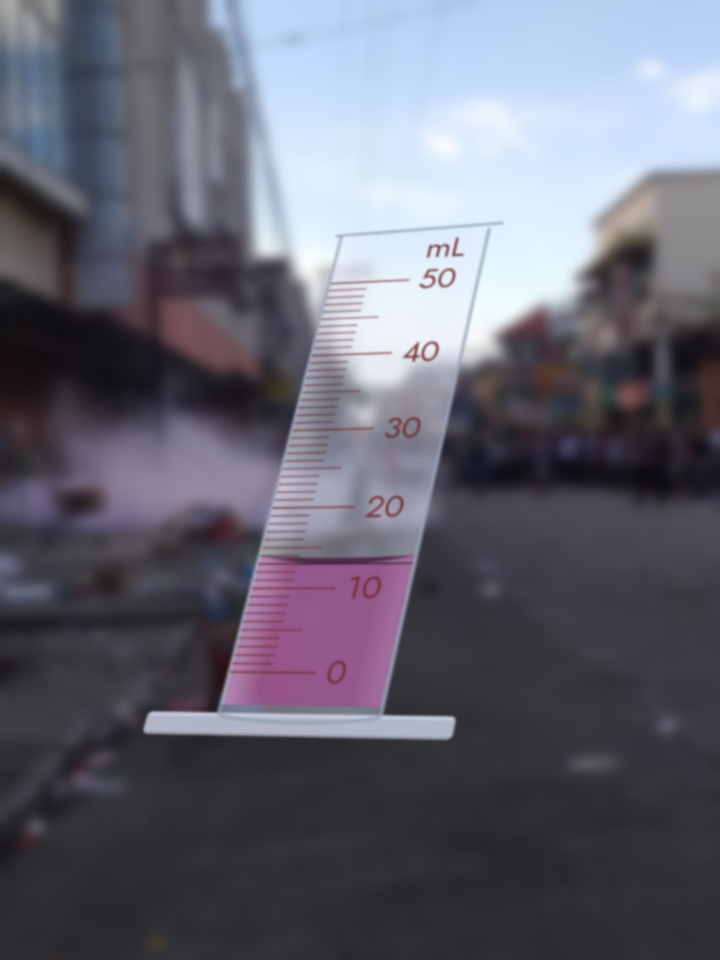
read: 13 mL
